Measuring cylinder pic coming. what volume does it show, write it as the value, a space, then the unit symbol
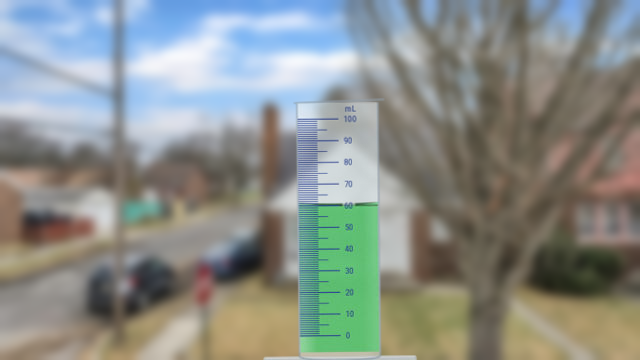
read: 60 mL
